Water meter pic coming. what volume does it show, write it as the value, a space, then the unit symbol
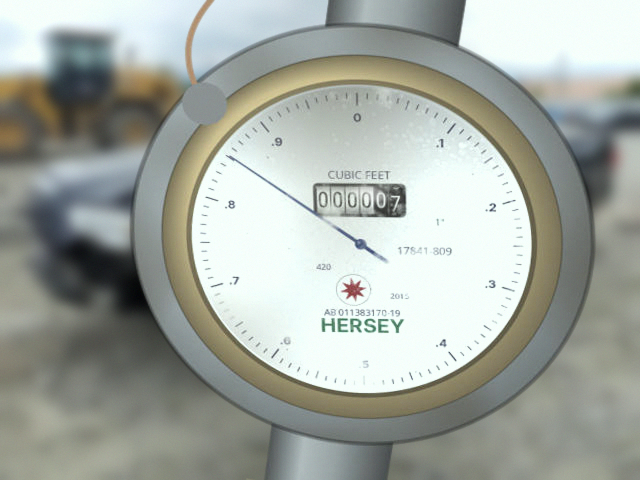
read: 6.85 ft³
